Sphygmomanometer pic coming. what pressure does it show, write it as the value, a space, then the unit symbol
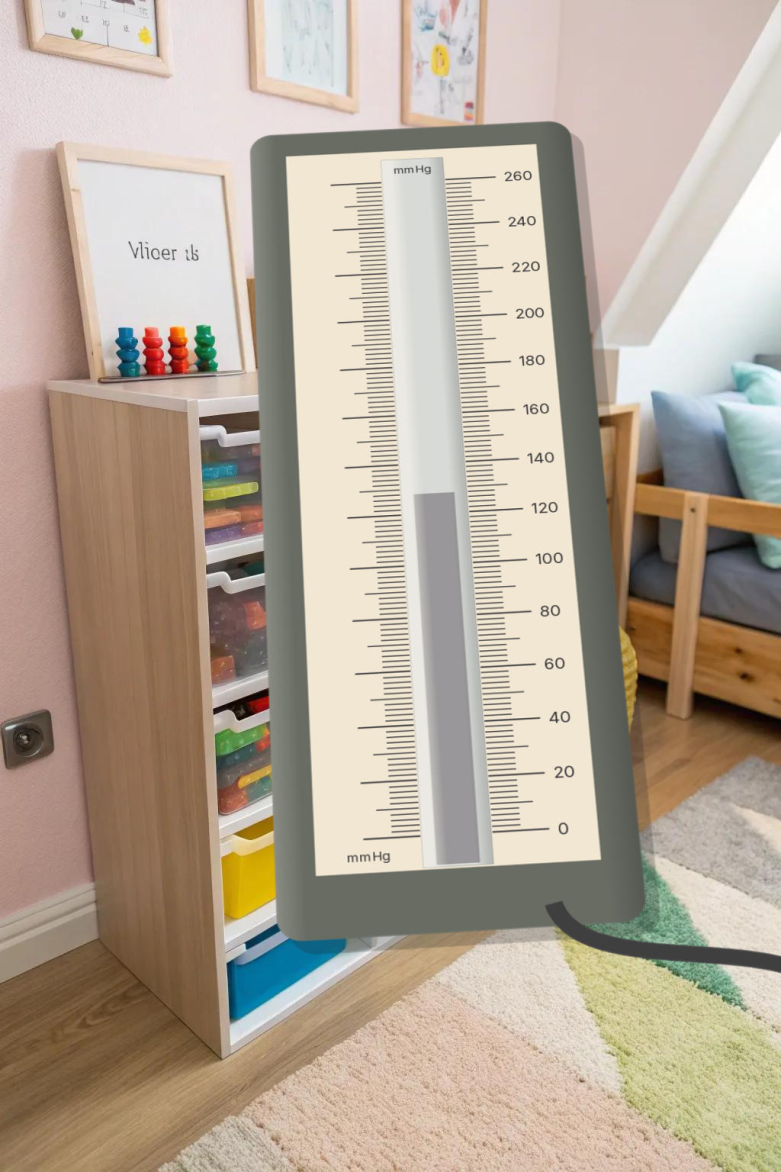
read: 128 mmHg
